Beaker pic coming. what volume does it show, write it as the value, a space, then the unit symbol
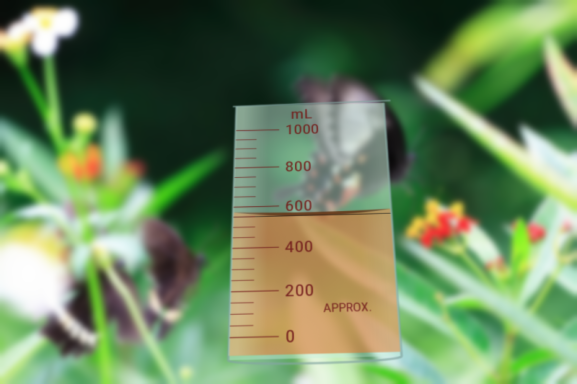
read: 550 mL
